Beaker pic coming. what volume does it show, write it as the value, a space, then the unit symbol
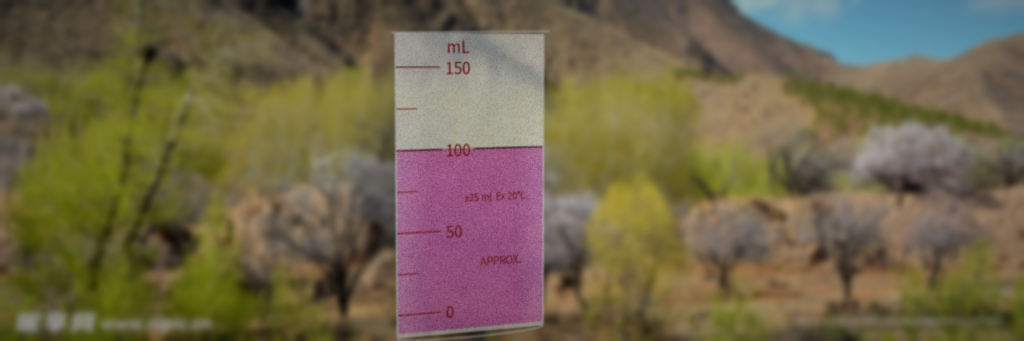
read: 100 mL
